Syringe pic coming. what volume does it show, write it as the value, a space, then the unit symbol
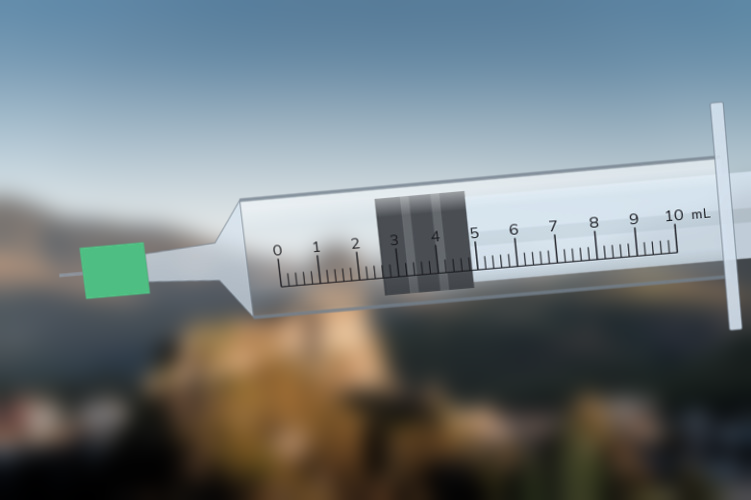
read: 2.6 mL
